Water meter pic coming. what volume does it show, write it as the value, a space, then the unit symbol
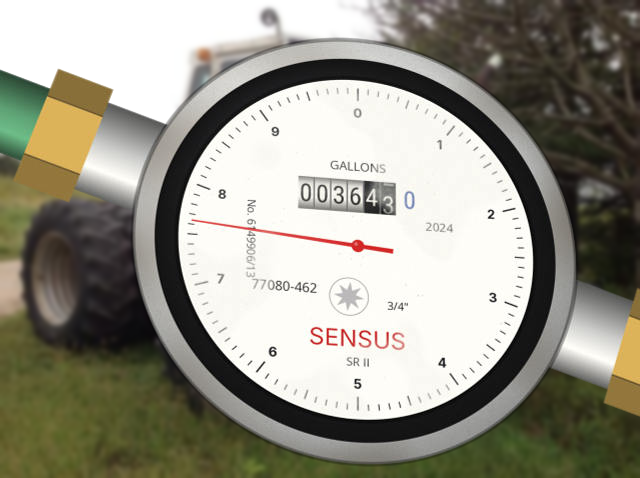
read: 36427.6 gal
